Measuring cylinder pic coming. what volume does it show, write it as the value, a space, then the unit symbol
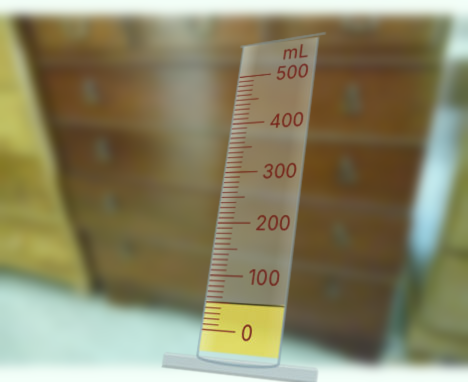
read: 50 mL
